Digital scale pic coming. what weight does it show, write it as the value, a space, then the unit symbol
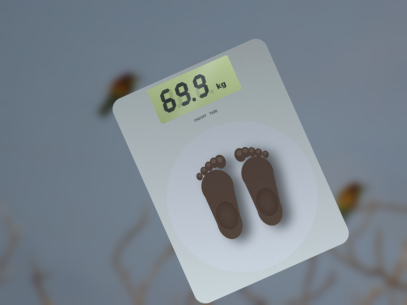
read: 69.9 kg
